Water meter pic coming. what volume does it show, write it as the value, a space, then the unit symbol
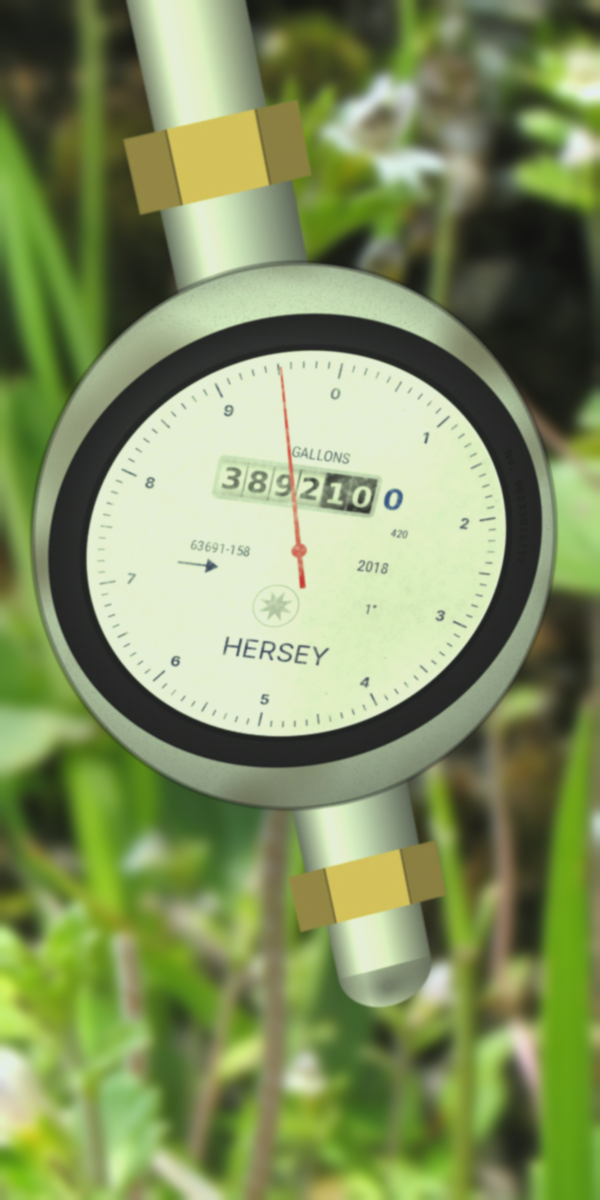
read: 3892099.5 gal
